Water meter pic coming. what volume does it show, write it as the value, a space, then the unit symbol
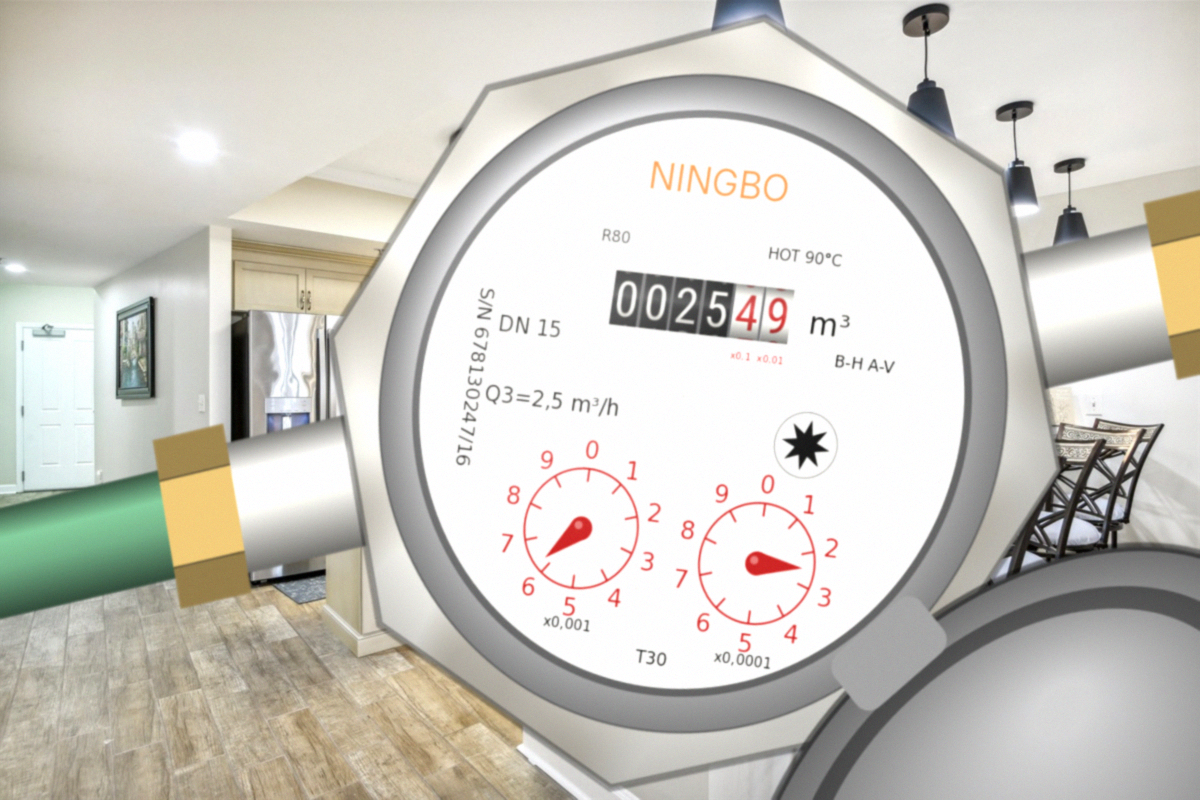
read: 25.4962 m³
